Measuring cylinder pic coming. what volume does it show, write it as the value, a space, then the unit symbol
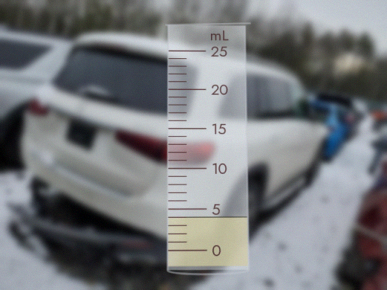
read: 4 mL
